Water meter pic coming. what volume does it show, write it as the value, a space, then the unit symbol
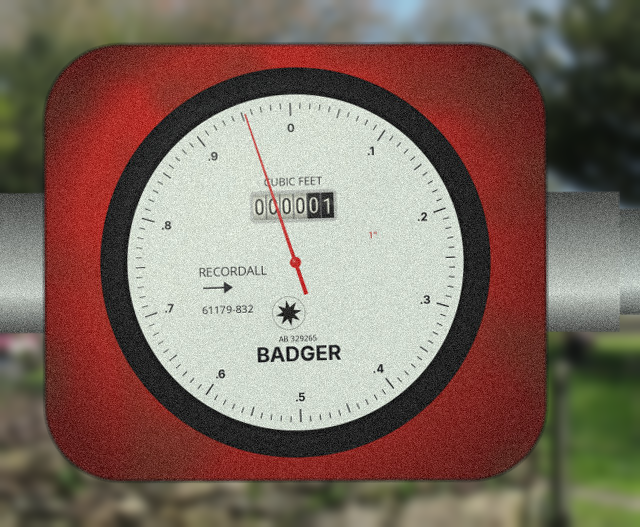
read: 0.95 ft³
